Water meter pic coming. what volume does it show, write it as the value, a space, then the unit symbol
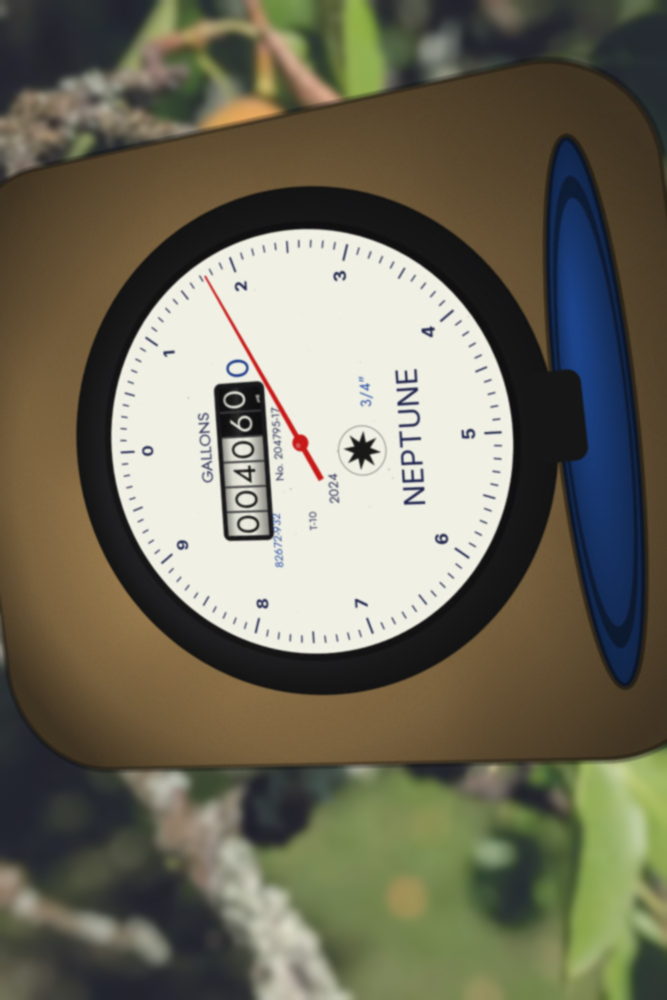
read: 40601.7 gal
